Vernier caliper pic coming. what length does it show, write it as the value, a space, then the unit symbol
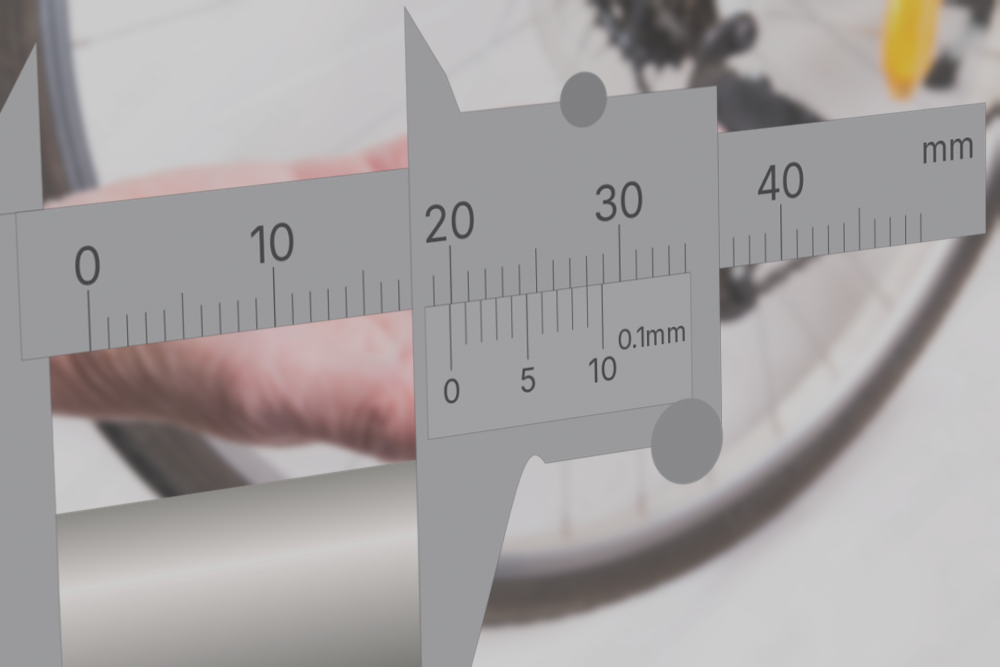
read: 19.9 mm
